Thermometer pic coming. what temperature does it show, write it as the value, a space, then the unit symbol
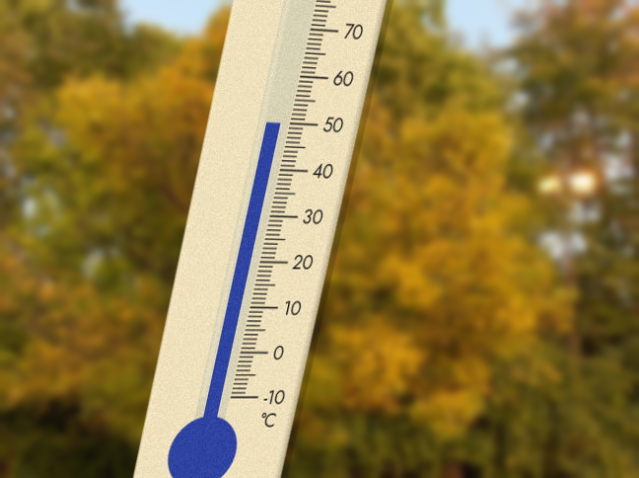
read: 50 °C
